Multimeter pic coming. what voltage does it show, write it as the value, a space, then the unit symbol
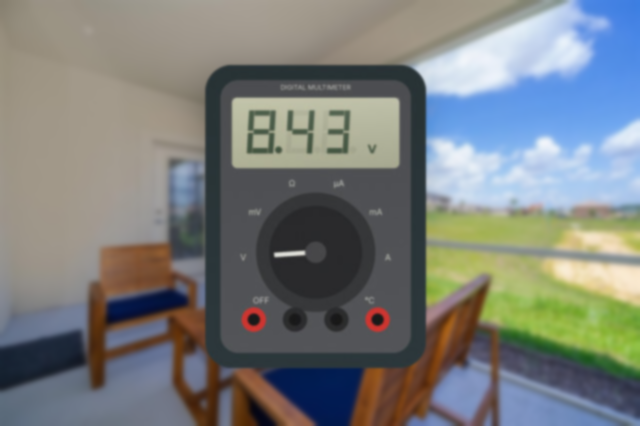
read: 8.43 V
